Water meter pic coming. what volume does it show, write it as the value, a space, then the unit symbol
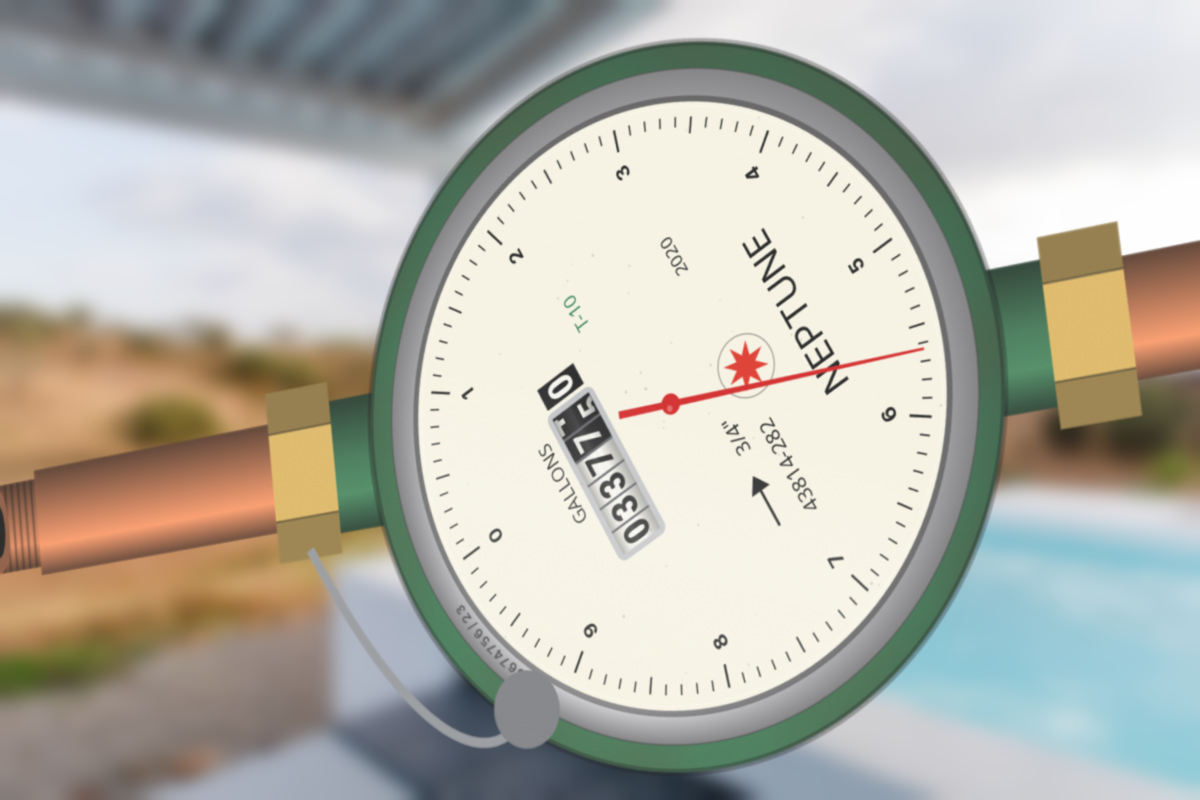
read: 337745.6 gal
